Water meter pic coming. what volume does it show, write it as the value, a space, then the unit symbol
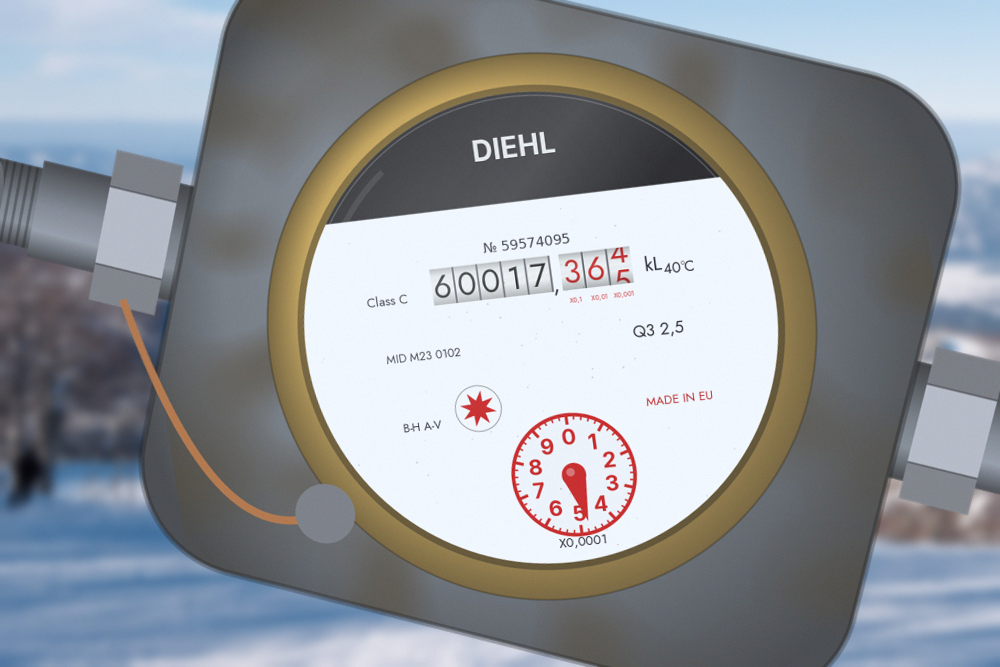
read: 60017.3644 kL
